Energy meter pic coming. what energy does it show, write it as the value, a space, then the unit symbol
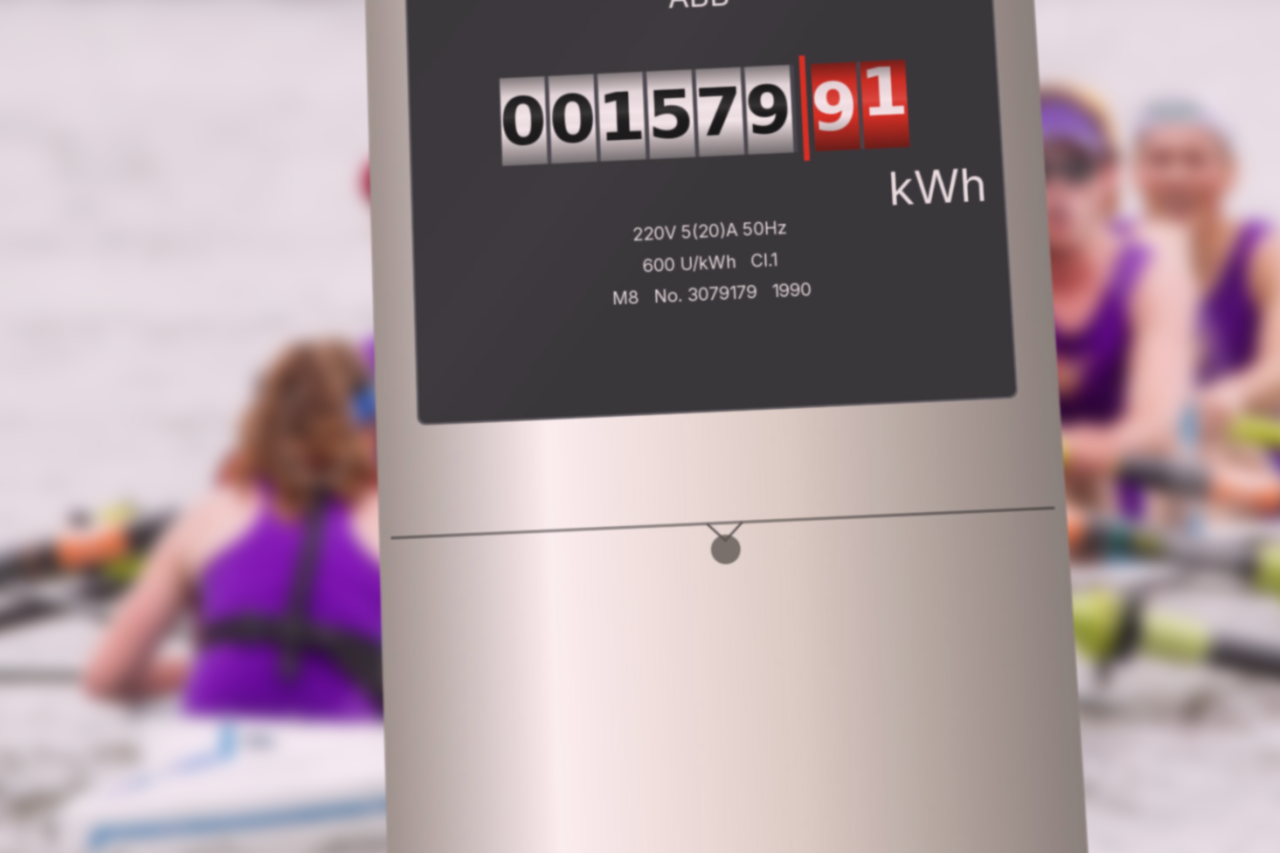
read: 1579.91 kWh
